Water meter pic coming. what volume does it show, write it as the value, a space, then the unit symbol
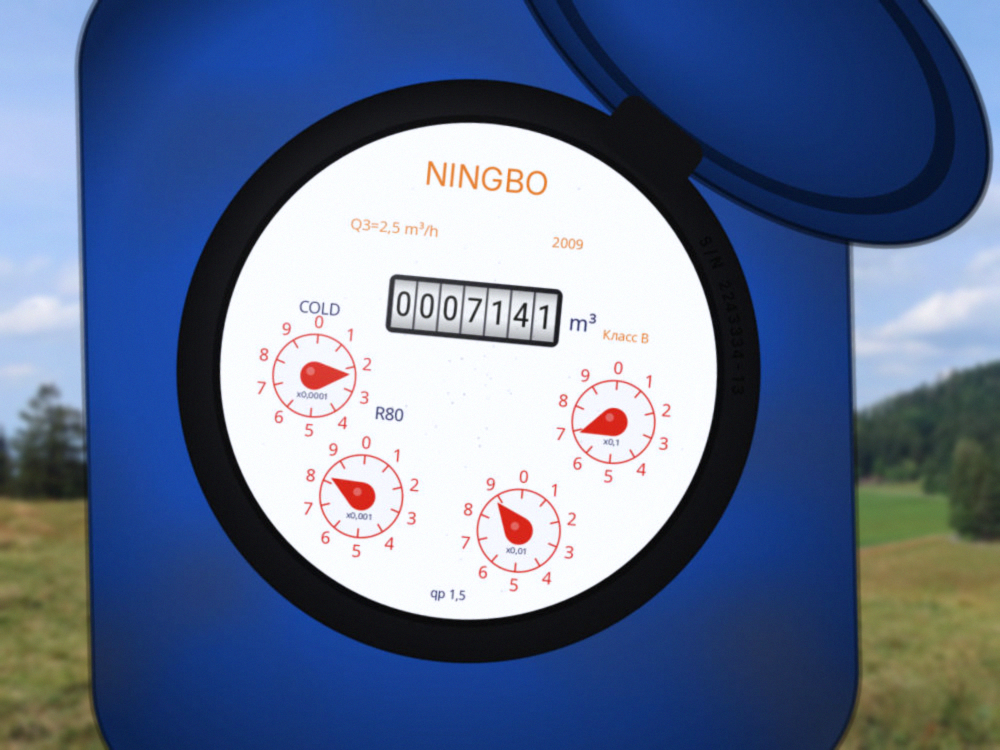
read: 7141.6882 m³
